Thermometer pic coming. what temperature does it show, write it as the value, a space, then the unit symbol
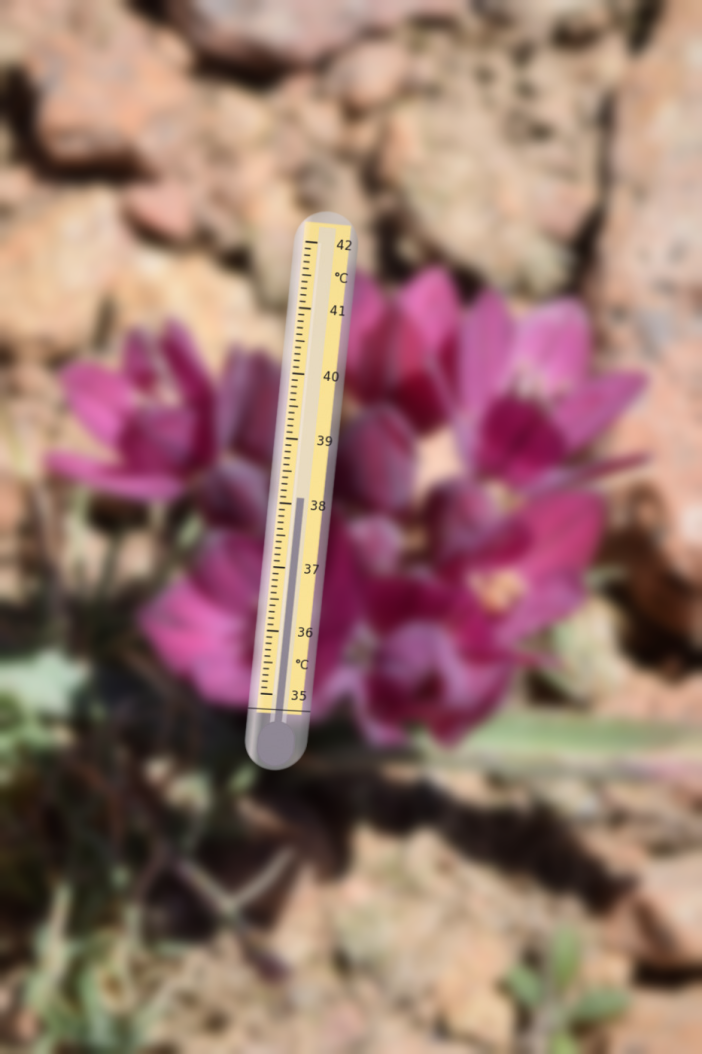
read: 38.1 °C
